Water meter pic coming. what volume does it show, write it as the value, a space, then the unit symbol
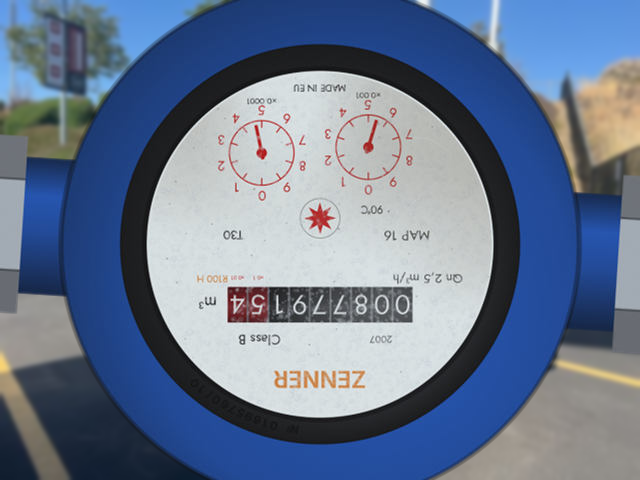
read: 87791.5454 m³
